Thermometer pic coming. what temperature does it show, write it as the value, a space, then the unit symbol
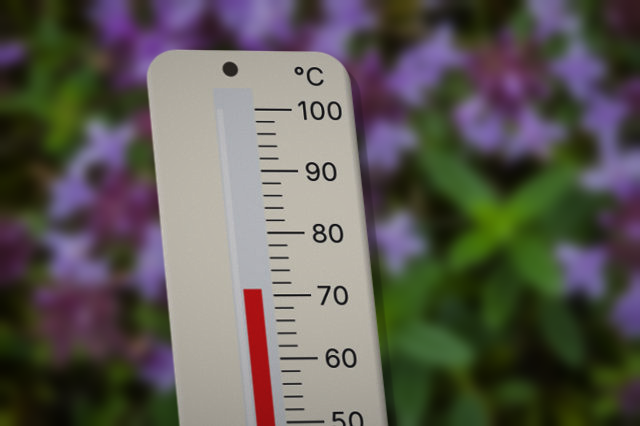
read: 71 °C
